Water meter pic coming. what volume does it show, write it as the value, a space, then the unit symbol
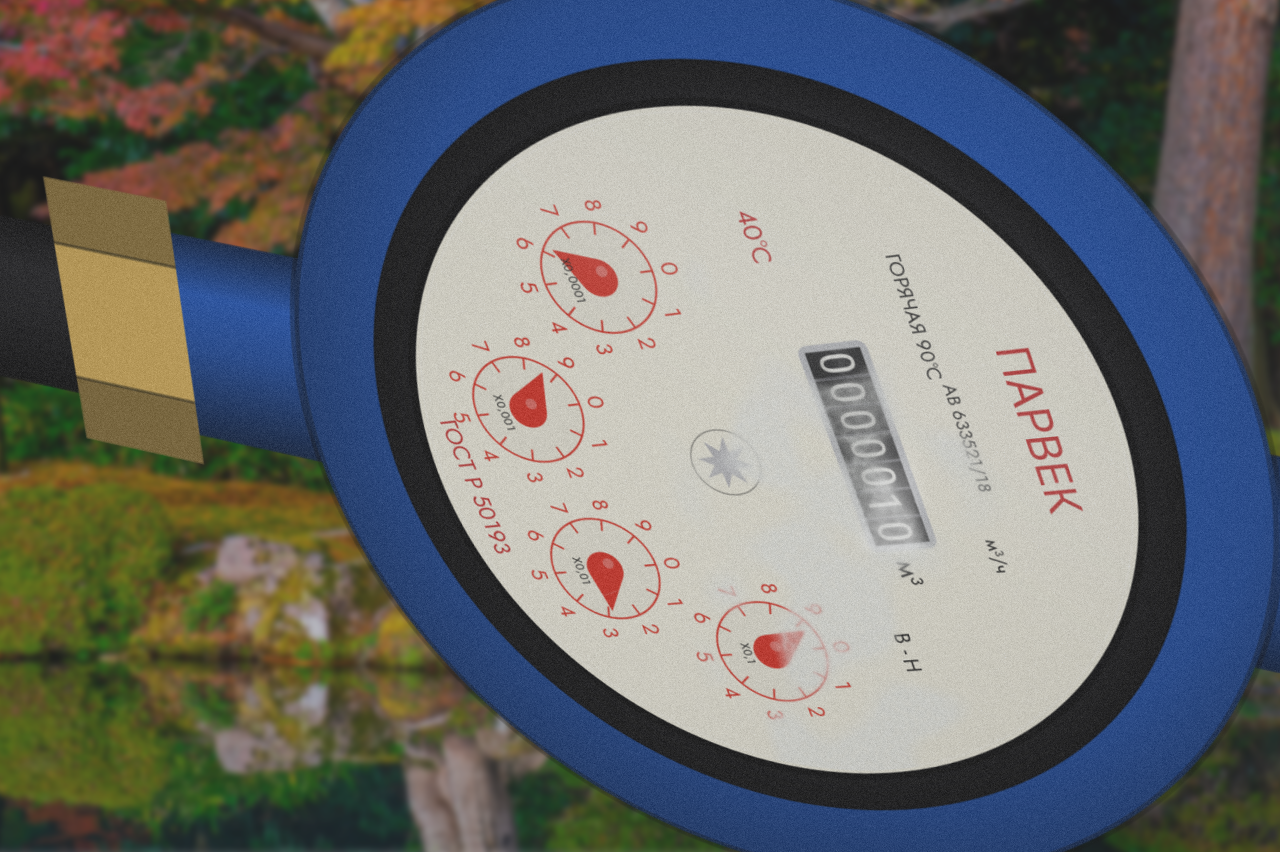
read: 9.9286 m³
